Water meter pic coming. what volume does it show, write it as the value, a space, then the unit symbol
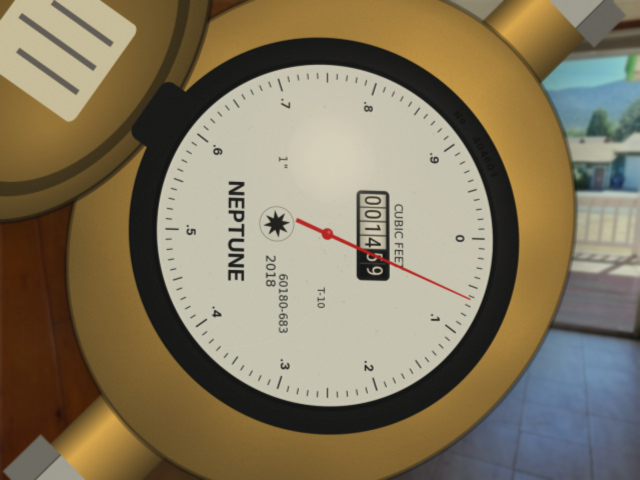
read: 1459.06 ft³
